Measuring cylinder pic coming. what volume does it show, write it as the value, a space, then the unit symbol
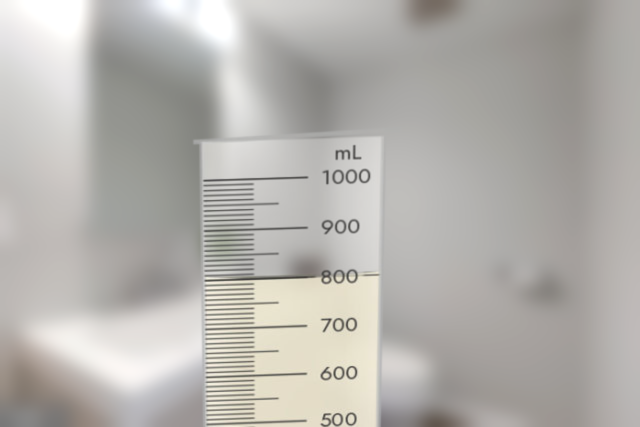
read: 800 mL
